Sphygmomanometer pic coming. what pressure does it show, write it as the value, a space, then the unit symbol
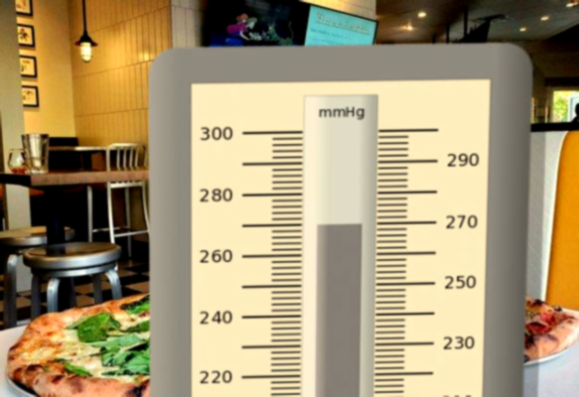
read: 270 mmHg
